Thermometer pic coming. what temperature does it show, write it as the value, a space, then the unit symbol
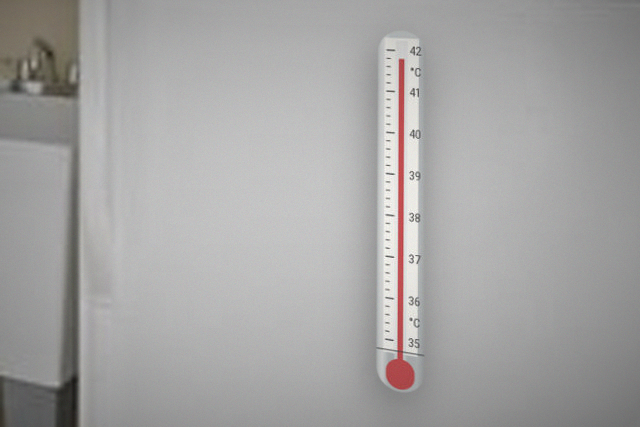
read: 41.8 °C
